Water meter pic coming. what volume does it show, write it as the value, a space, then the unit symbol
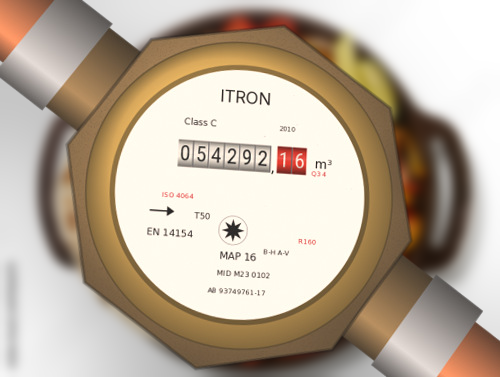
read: 54292.16 m³
